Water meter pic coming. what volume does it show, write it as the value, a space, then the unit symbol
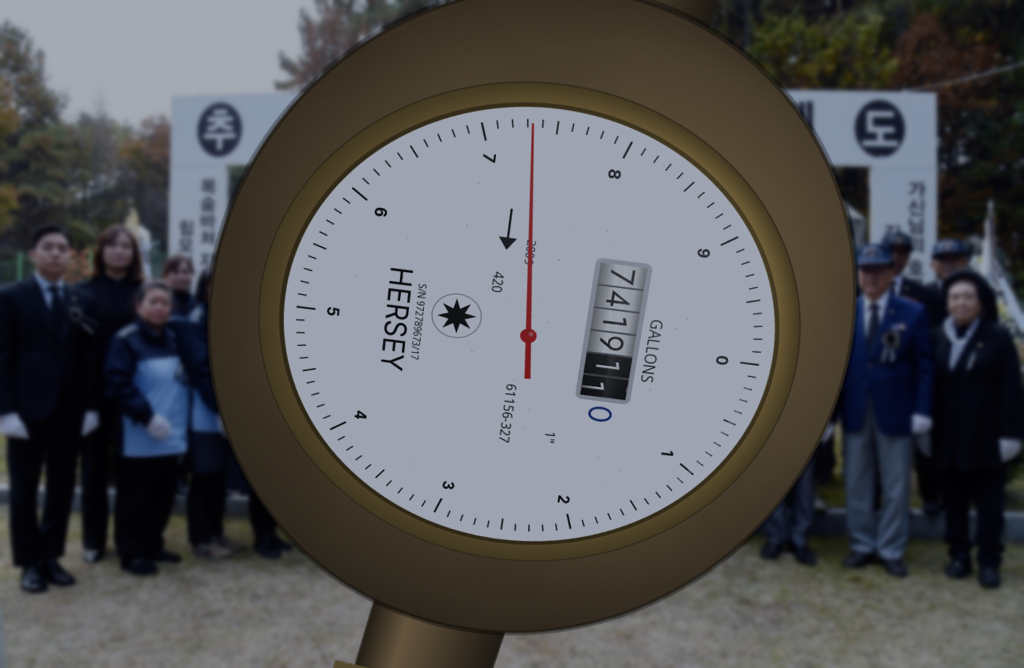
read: 7419107.3 gal
